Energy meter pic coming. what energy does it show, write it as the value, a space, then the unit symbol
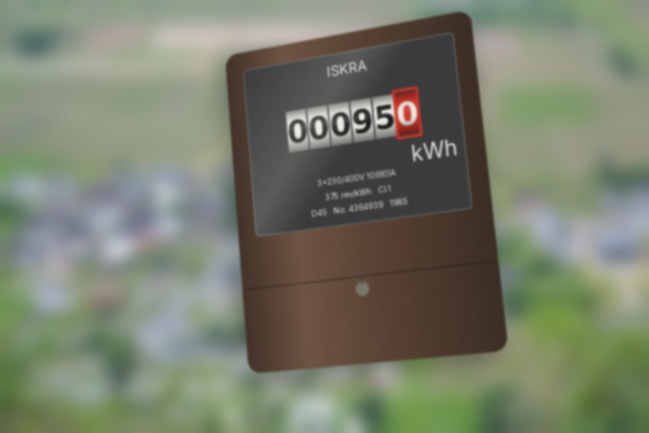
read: 95.0 kWh
